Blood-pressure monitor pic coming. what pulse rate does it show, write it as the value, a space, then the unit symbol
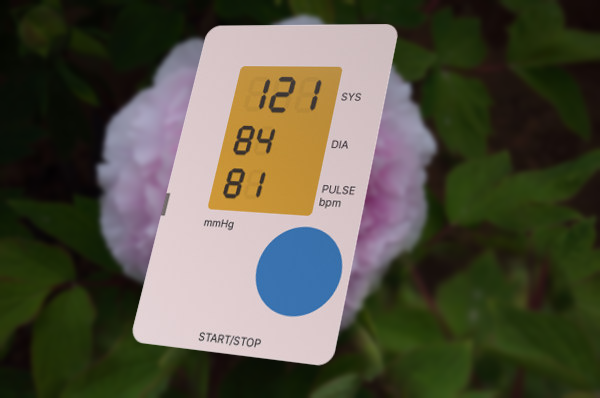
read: 81 bpm
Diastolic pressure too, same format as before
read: 84 mmHg
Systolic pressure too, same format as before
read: 121 mmHg
